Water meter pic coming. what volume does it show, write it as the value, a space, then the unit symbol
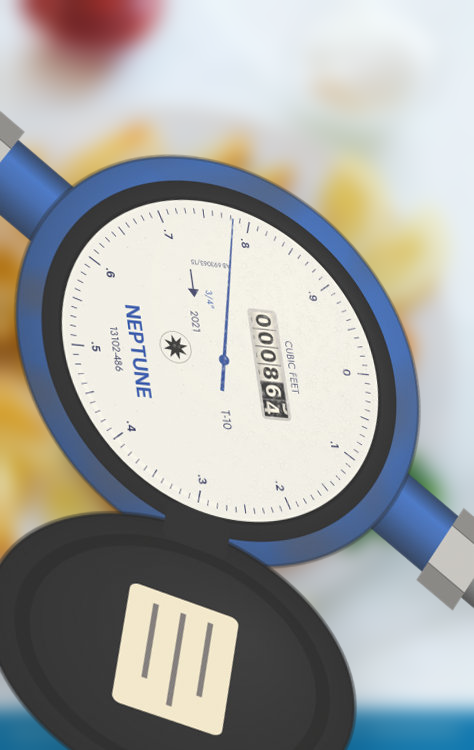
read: 863.78 ft³
